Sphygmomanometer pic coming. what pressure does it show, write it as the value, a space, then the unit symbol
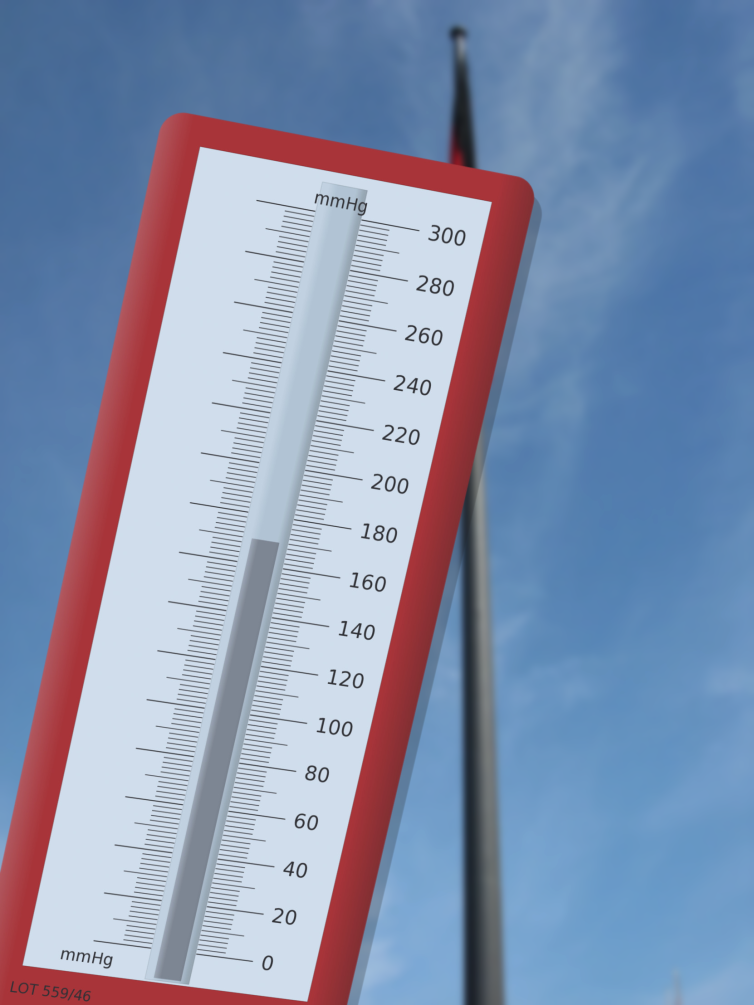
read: 170 mmHg
